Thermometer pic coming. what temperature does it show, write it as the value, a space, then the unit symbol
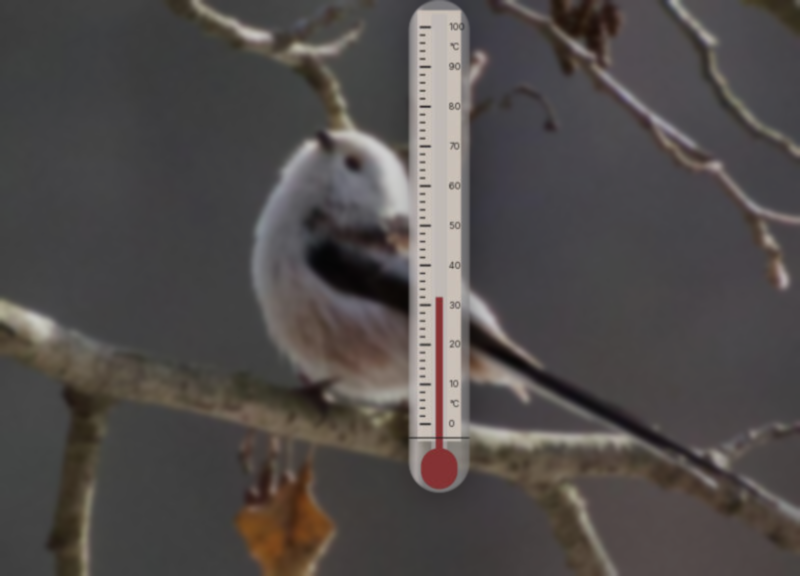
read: 32 °C
